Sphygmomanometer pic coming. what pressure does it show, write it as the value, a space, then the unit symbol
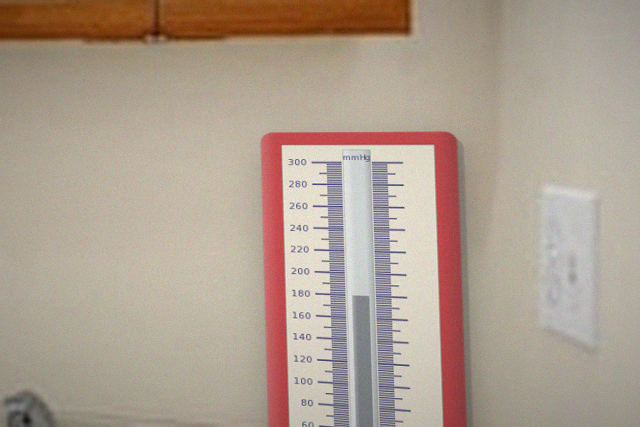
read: 180 mmHg
